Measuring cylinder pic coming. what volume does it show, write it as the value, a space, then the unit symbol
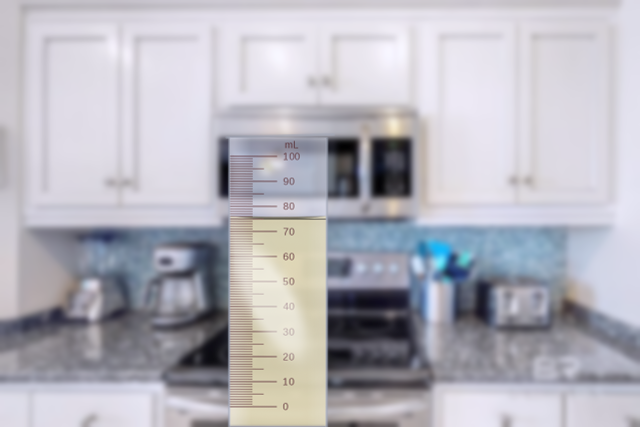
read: 75 mL
